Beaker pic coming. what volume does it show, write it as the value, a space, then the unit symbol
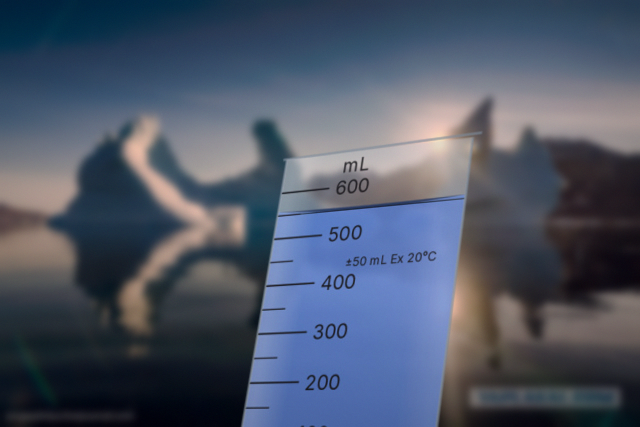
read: 550 mL
